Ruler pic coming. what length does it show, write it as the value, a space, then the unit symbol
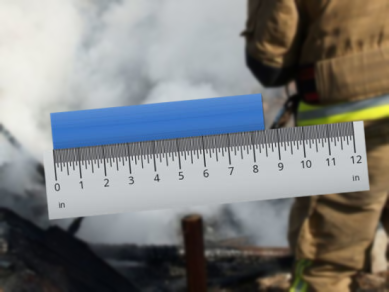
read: 8.5 in
